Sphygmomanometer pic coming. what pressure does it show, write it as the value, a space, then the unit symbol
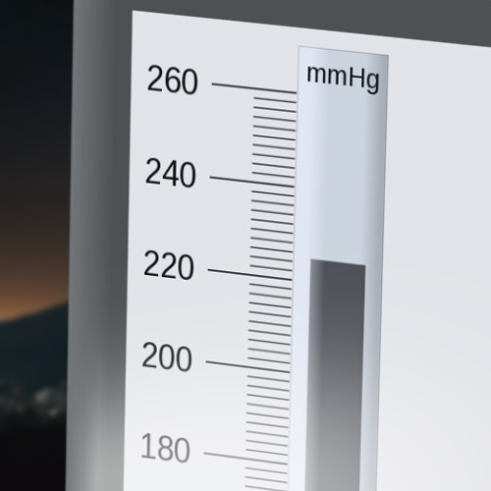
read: 225 mmHg
